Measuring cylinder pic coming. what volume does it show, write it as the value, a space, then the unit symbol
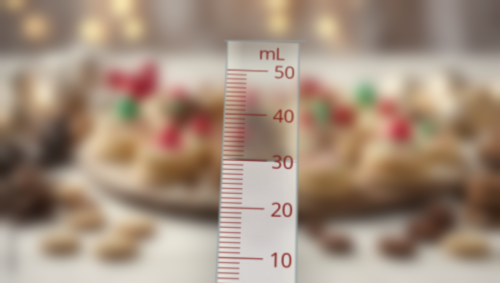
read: 30 mL
